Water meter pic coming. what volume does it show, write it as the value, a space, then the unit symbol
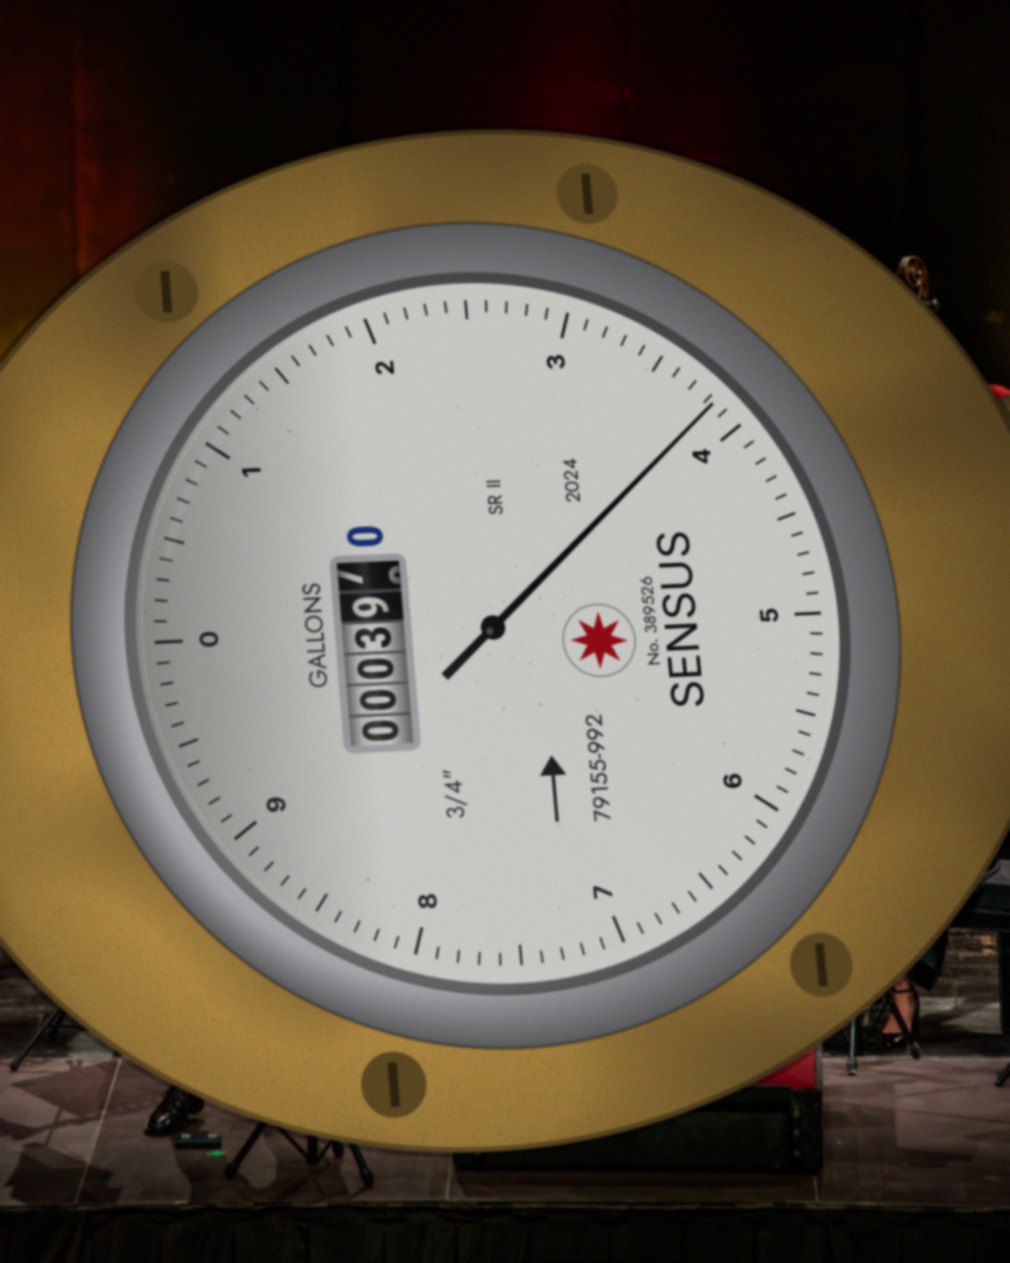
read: 3973.8 gal
